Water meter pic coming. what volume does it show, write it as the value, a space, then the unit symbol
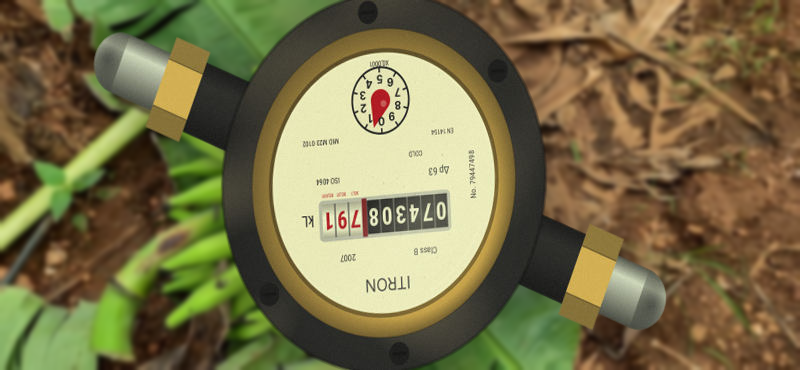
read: 74308.7910 kL
